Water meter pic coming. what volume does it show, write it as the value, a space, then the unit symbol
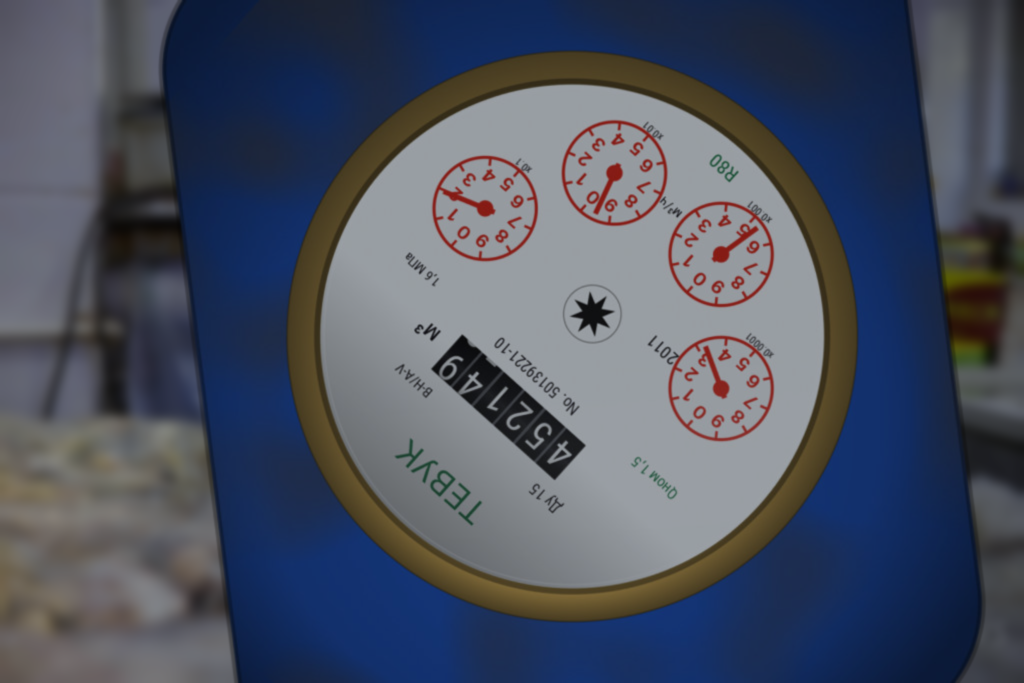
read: 452149.1953 m³
